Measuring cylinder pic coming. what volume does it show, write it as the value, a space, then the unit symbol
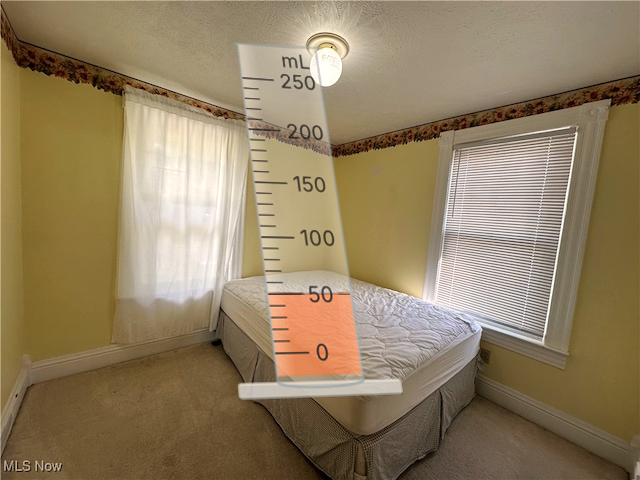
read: 50 mL
